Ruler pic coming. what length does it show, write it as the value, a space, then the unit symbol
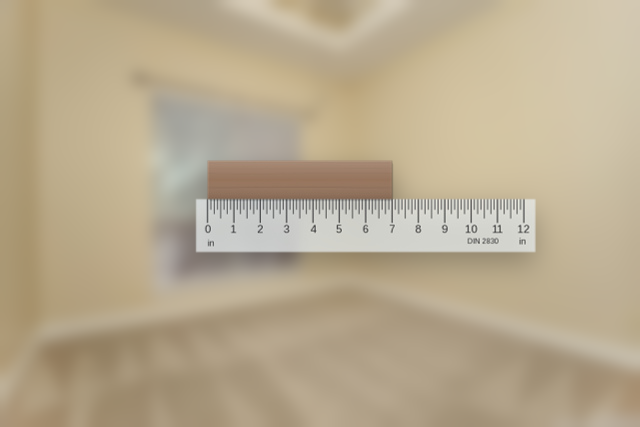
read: 7 in
